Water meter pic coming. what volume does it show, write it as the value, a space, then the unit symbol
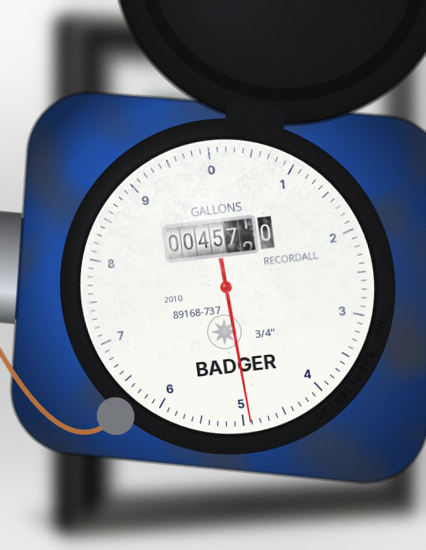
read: 45714.9 gal
